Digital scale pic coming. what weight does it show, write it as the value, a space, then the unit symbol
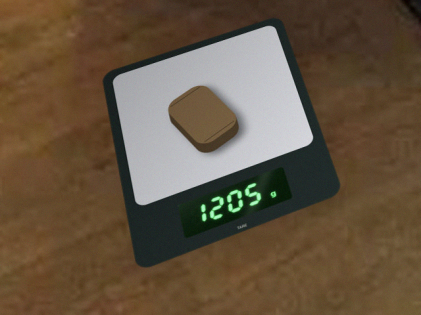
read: 1205 g
